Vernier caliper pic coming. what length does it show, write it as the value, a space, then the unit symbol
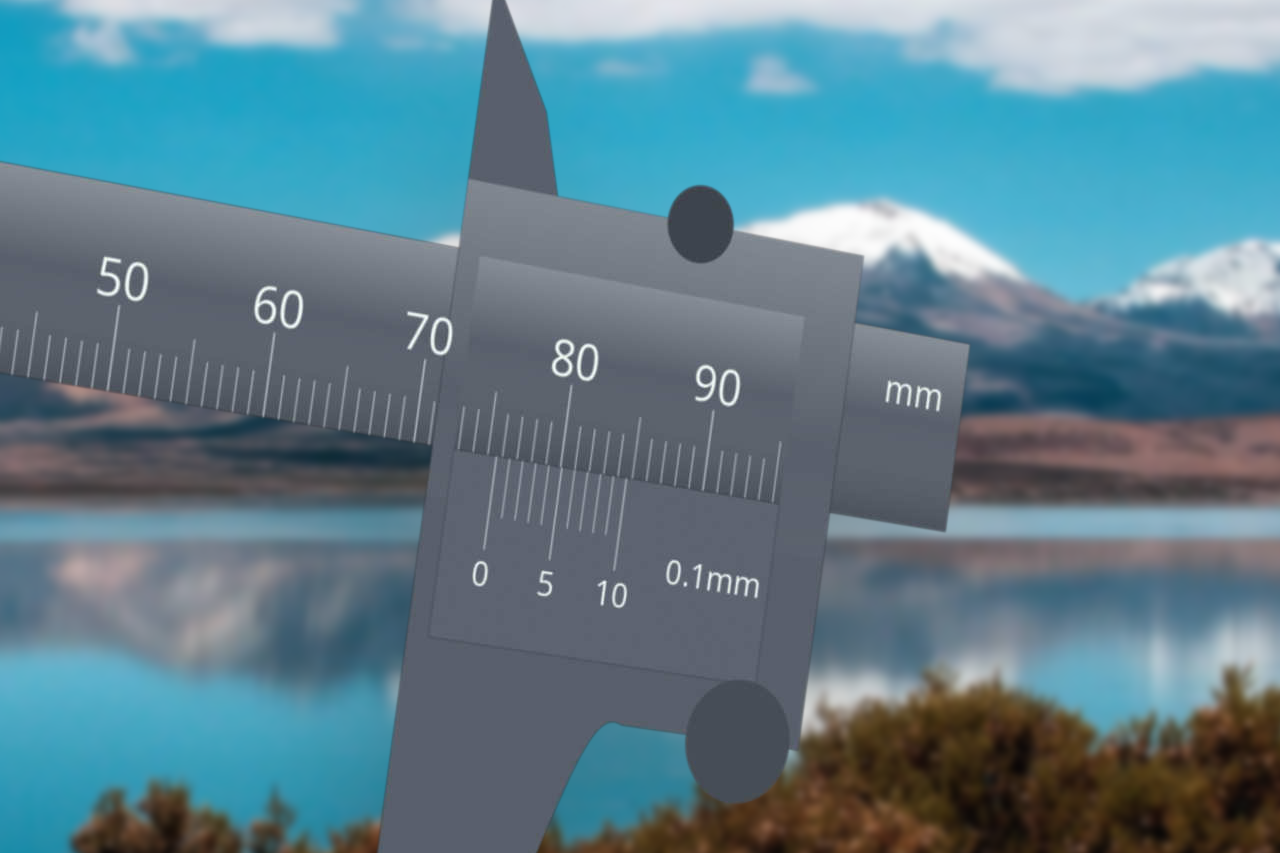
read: 75.6 mm
